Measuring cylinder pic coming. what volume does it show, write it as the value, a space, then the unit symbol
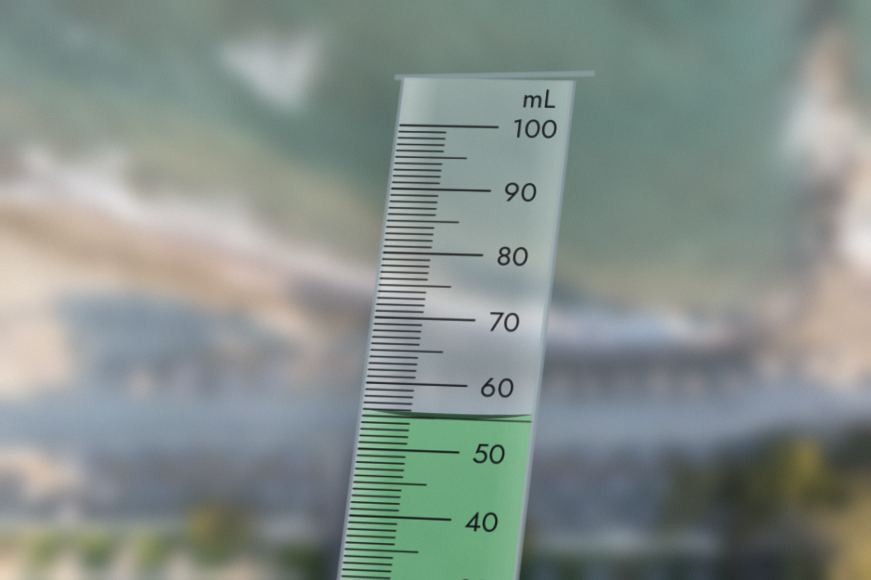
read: 55 mL
